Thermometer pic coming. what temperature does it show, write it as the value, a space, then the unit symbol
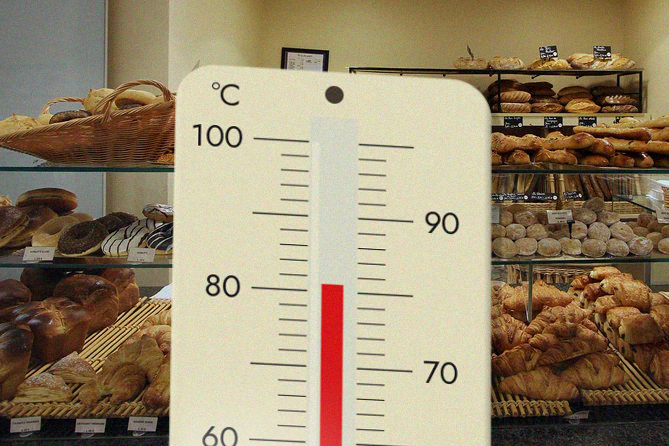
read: 81 °C
